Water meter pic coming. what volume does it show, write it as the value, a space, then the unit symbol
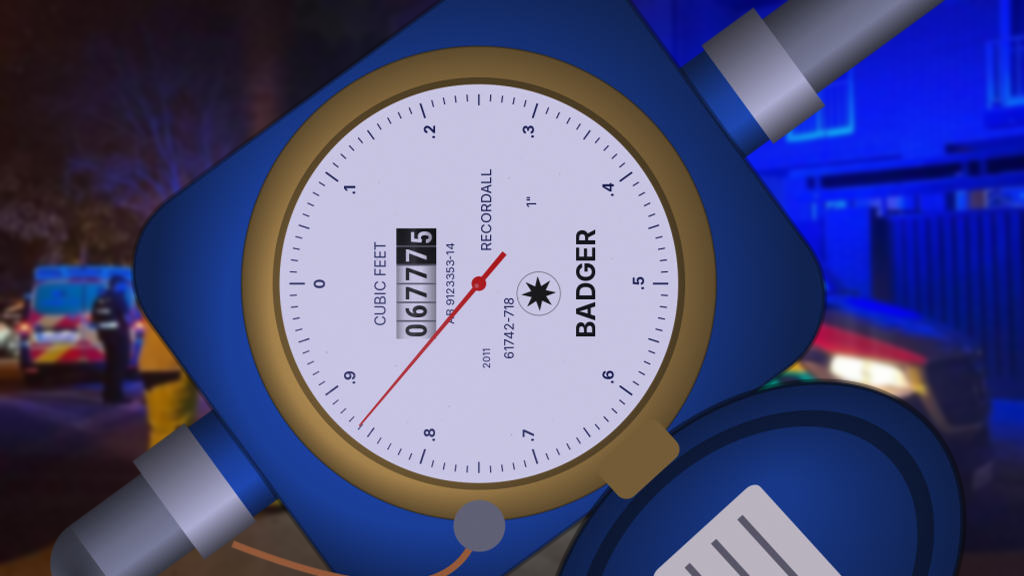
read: 67774.86 ft³
